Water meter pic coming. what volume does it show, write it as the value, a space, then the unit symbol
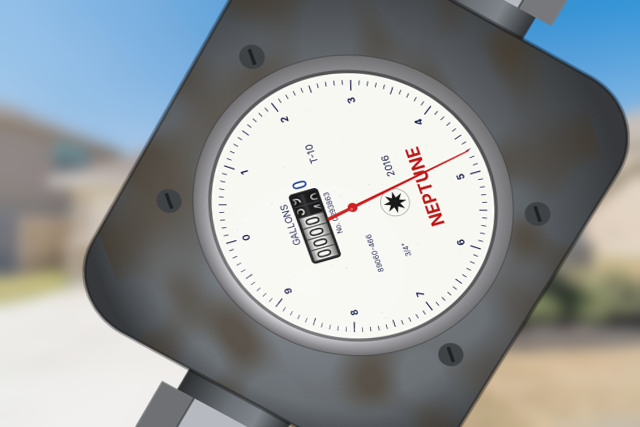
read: 394.7 gal
